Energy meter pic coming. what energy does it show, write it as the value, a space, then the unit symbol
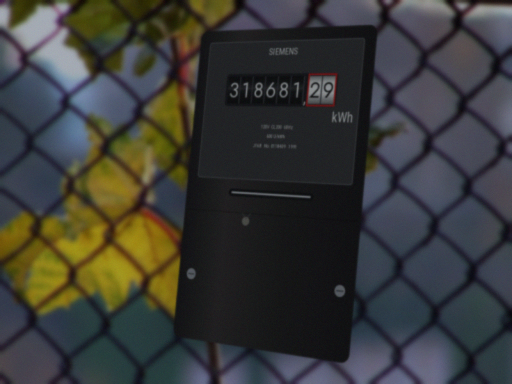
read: 318681.29 kWh
